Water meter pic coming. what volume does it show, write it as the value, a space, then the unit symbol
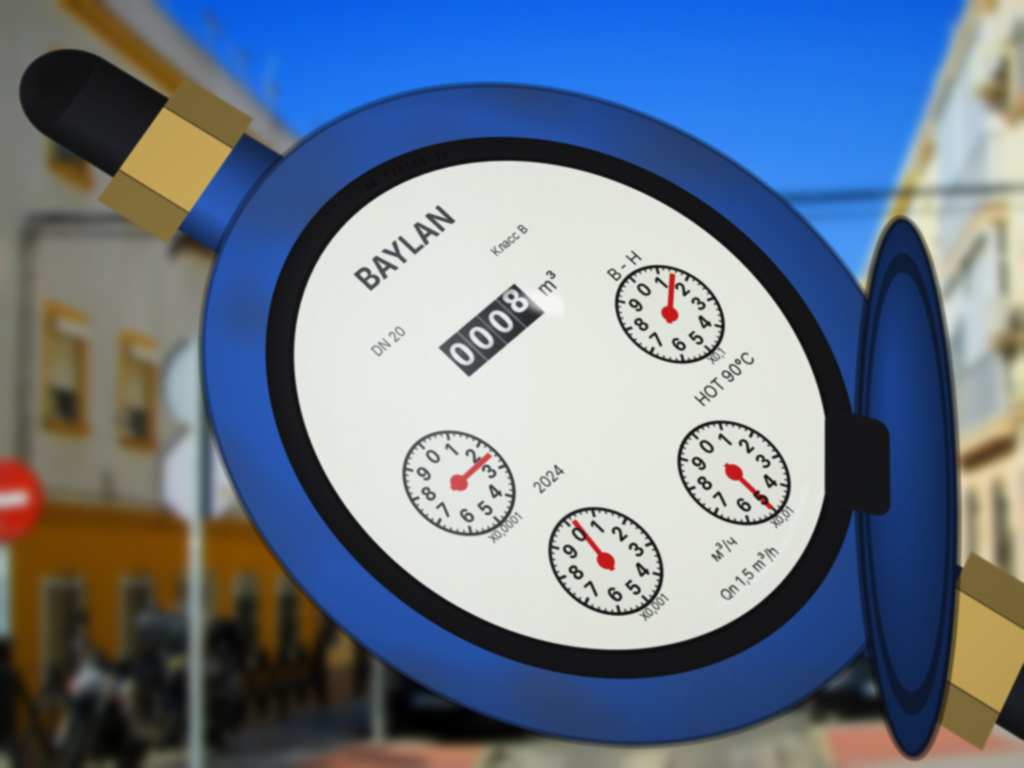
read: 8.1502 m³
